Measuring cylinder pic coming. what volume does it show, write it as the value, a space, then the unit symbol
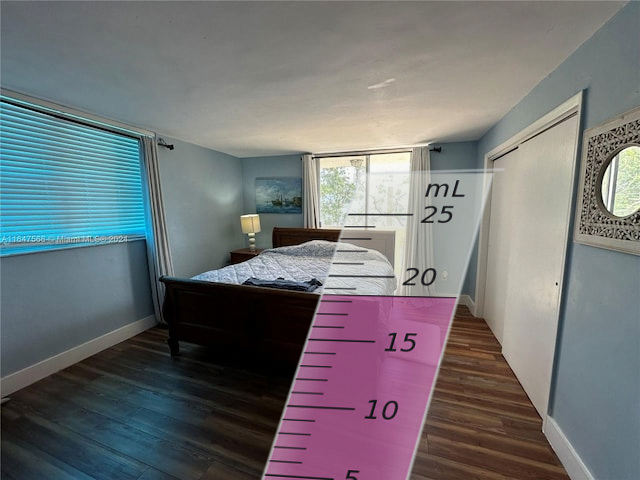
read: 18.5 mL
